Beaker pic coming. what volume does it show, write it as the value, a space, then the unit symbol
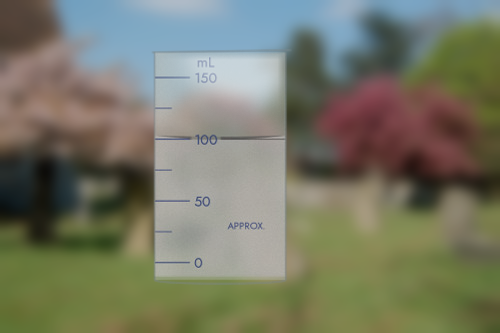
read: 100 mL
